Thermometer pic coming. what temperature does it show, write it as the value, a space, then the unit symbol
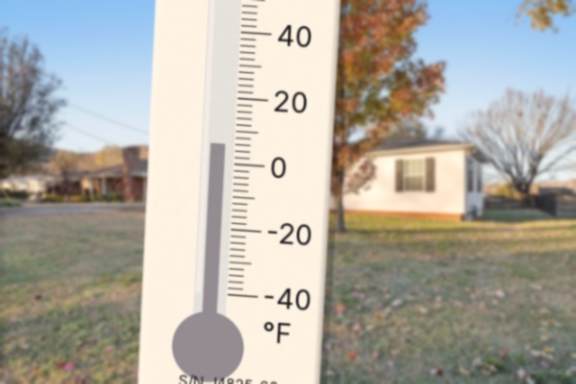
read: 6 °F
